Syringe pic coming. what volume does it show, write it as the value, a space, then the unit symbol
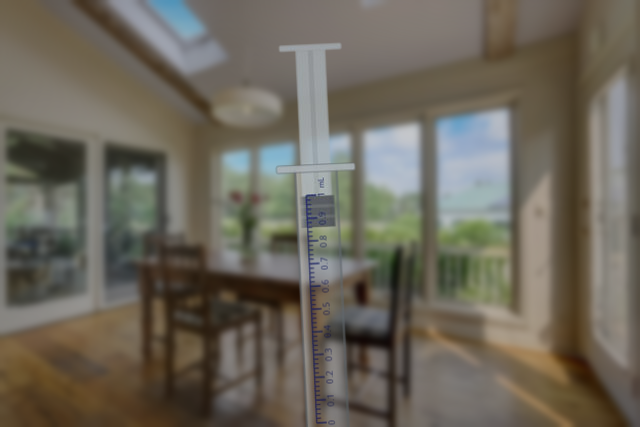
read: 0.86 mL
